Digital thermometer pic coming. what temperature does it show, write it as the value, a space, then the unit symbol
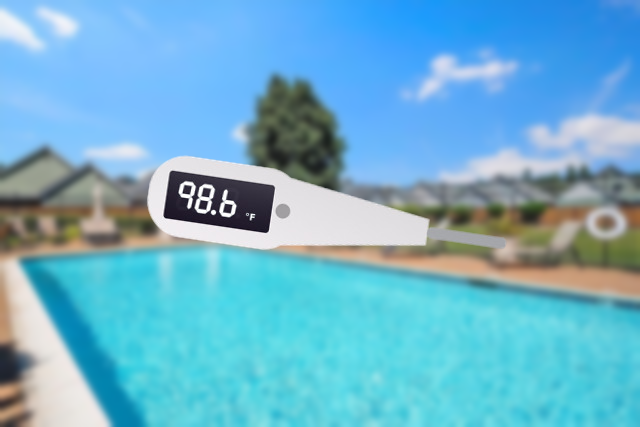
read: 98.6 °F
